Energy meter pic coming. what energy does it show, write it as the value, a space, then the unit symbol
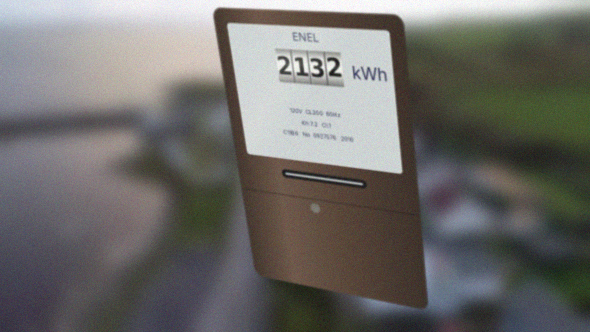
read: 2132 kWh
